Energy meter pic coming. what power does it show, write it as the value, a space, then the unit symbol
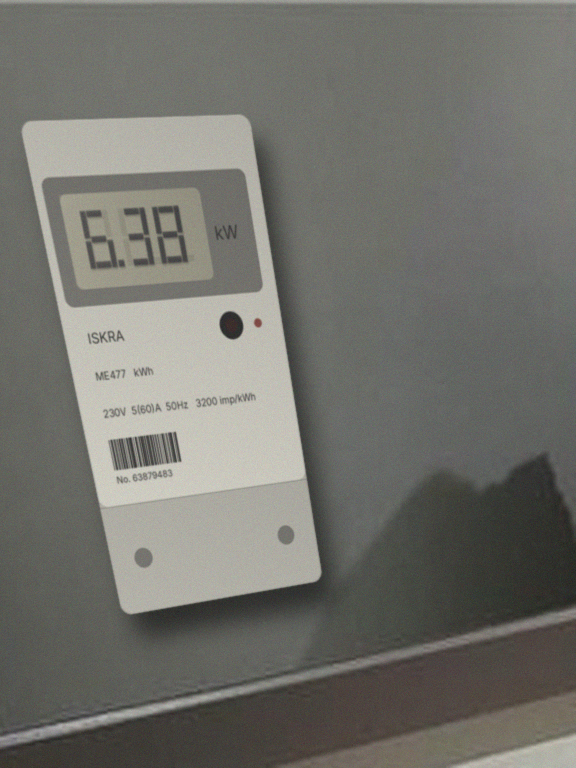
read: 6.38 kW
